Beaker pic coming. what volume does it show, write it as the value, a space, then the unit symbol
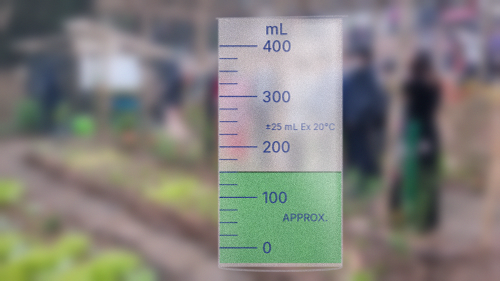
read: 150 mL
